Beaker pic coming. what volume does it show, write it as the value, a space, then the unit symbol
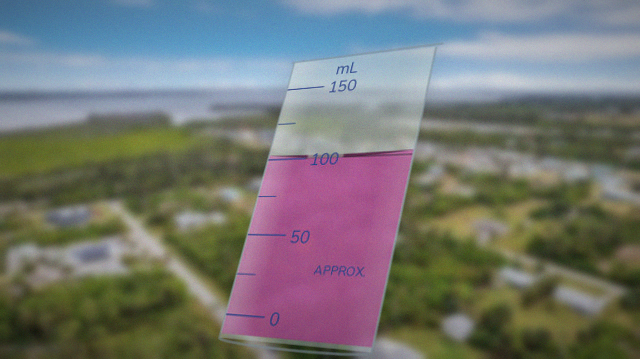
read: 100 mL
